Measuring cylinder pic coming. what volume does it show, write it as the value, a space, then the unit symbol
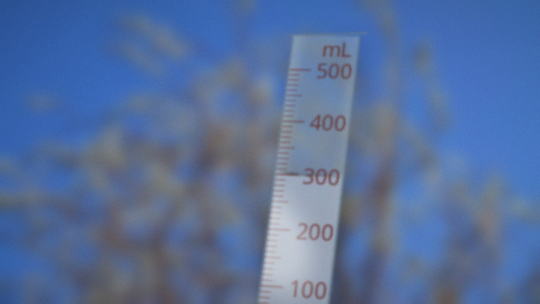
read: 300 mL
